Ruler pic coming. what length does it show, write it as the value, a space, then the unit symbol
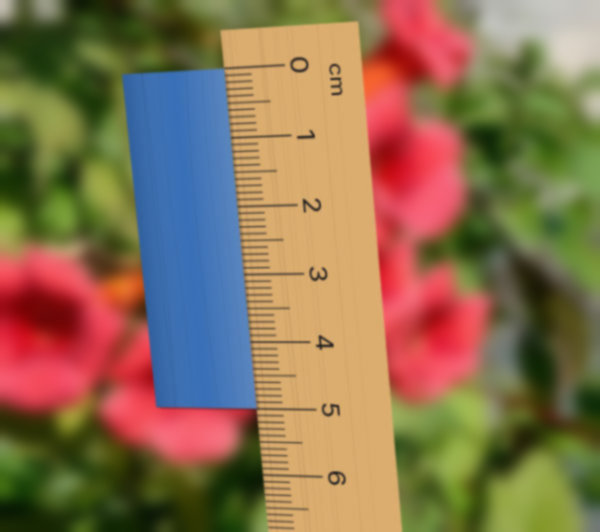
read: 5 cm
